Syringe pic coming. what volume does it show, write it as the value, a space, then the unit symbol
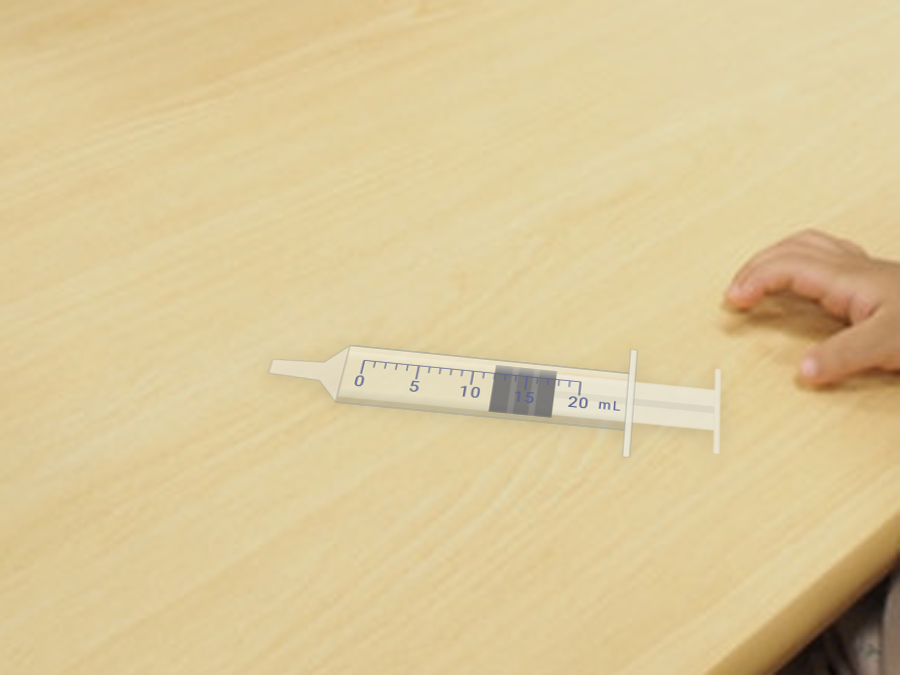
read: 12 mL
